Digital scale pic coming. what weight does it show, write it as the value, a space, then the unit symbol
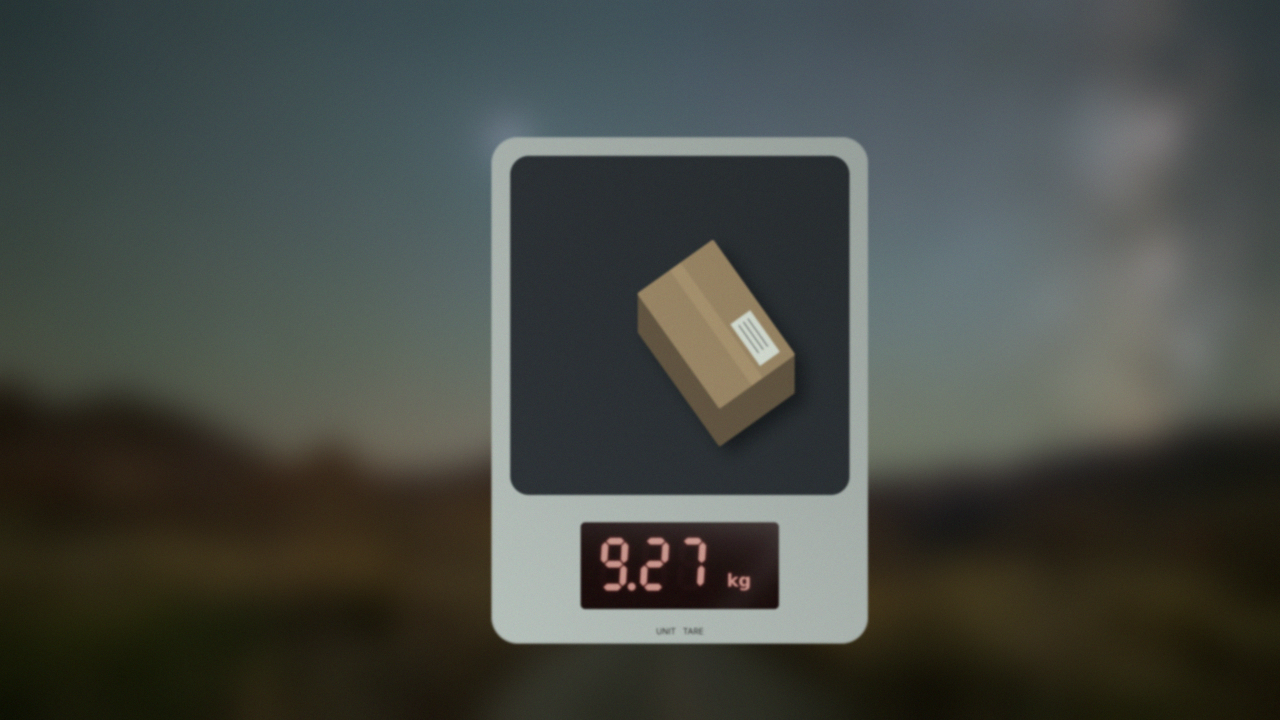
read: 9.27 kg
